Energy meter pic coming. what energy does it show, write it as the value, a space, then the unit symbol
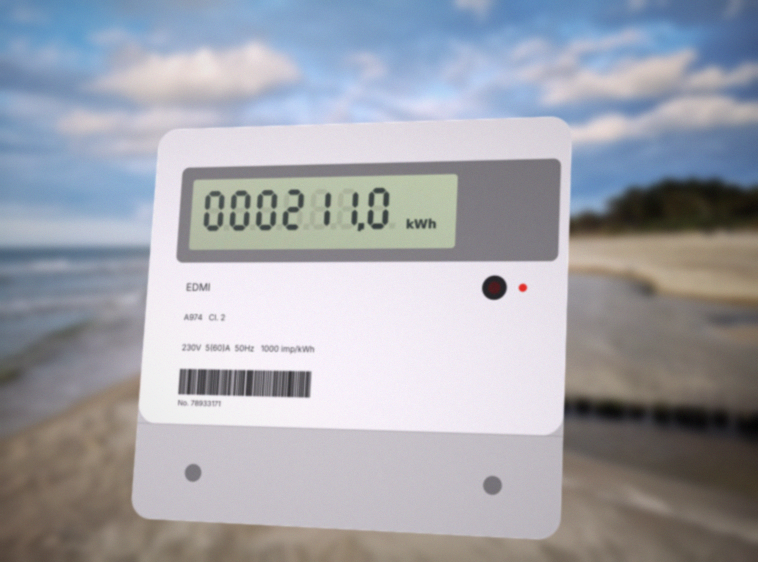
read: 211.0 kWh
